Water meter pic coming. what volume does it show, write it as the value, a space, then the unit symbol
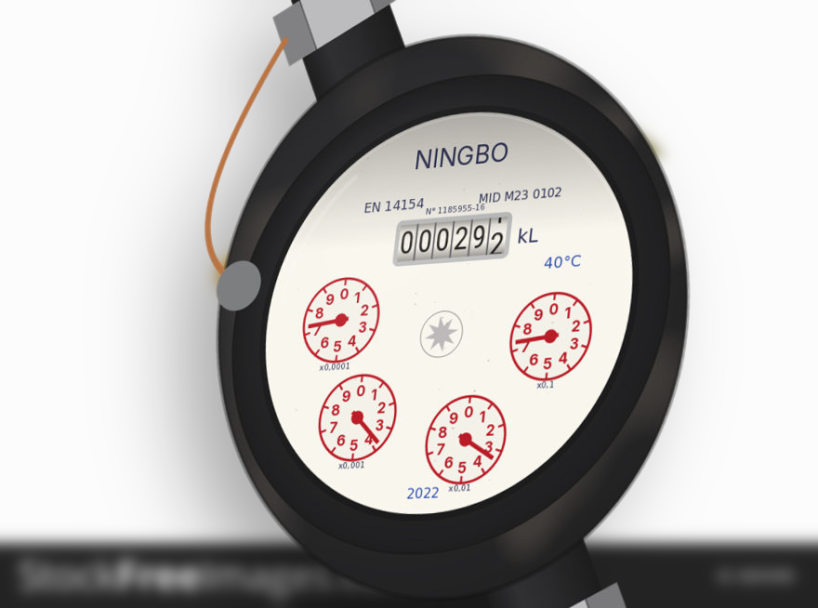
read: 291.7337 kL
